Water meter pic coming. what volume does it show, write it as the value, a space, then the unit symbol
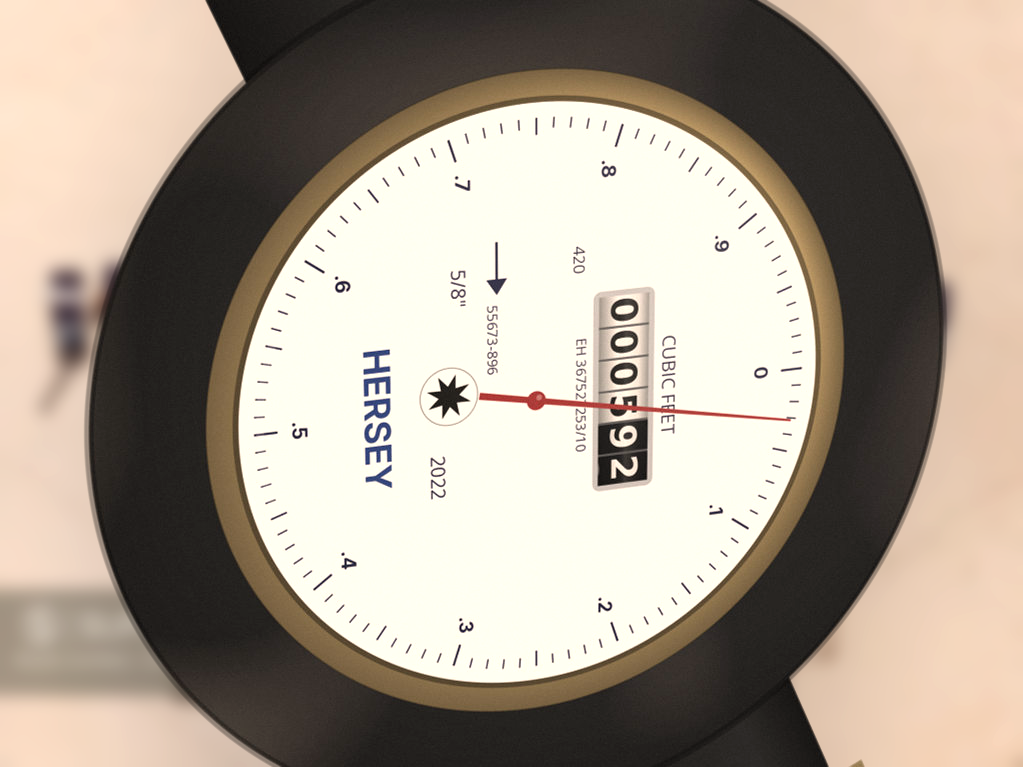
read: 592.03 ft³
